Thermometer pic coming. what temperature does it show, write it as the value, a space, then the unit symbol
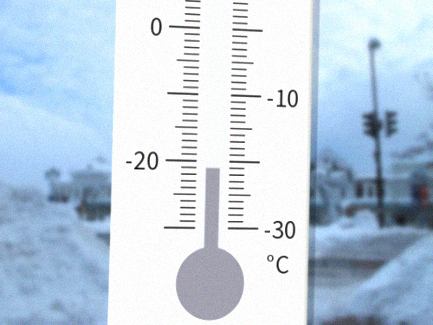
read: -21 °C
